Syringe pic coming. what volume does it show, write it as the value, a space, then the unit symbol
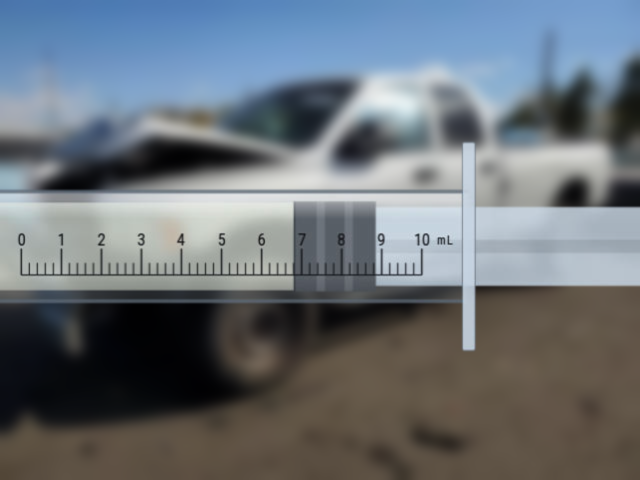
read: 6.8 mL
